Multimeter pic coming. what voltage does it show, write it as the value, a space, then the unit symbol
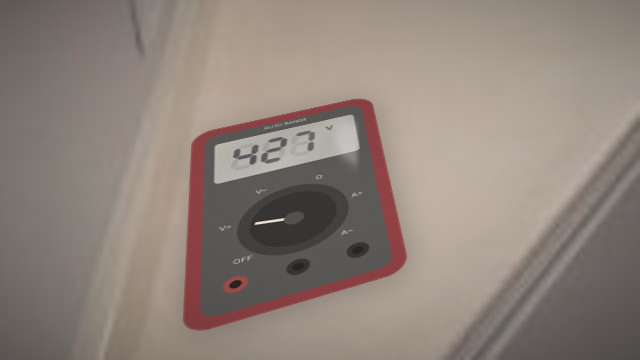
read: 427 V
